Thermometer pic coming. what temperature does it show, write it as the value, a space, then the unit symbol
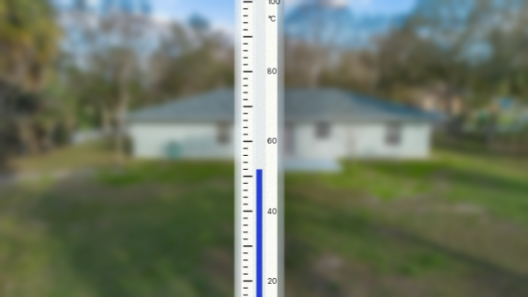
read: 52 °C
